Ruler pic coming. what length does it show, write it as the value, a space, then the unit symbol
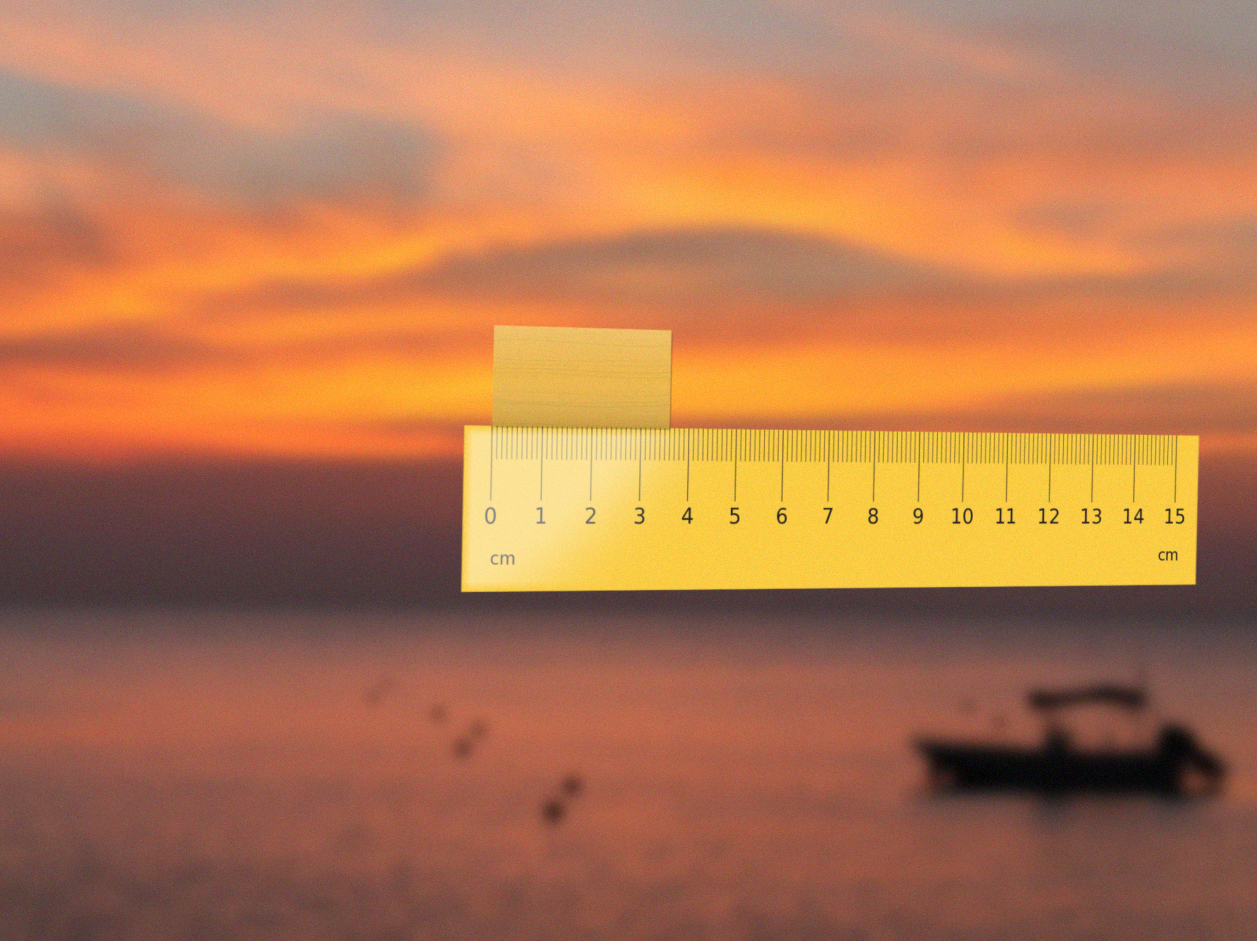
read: 3.6 cm
